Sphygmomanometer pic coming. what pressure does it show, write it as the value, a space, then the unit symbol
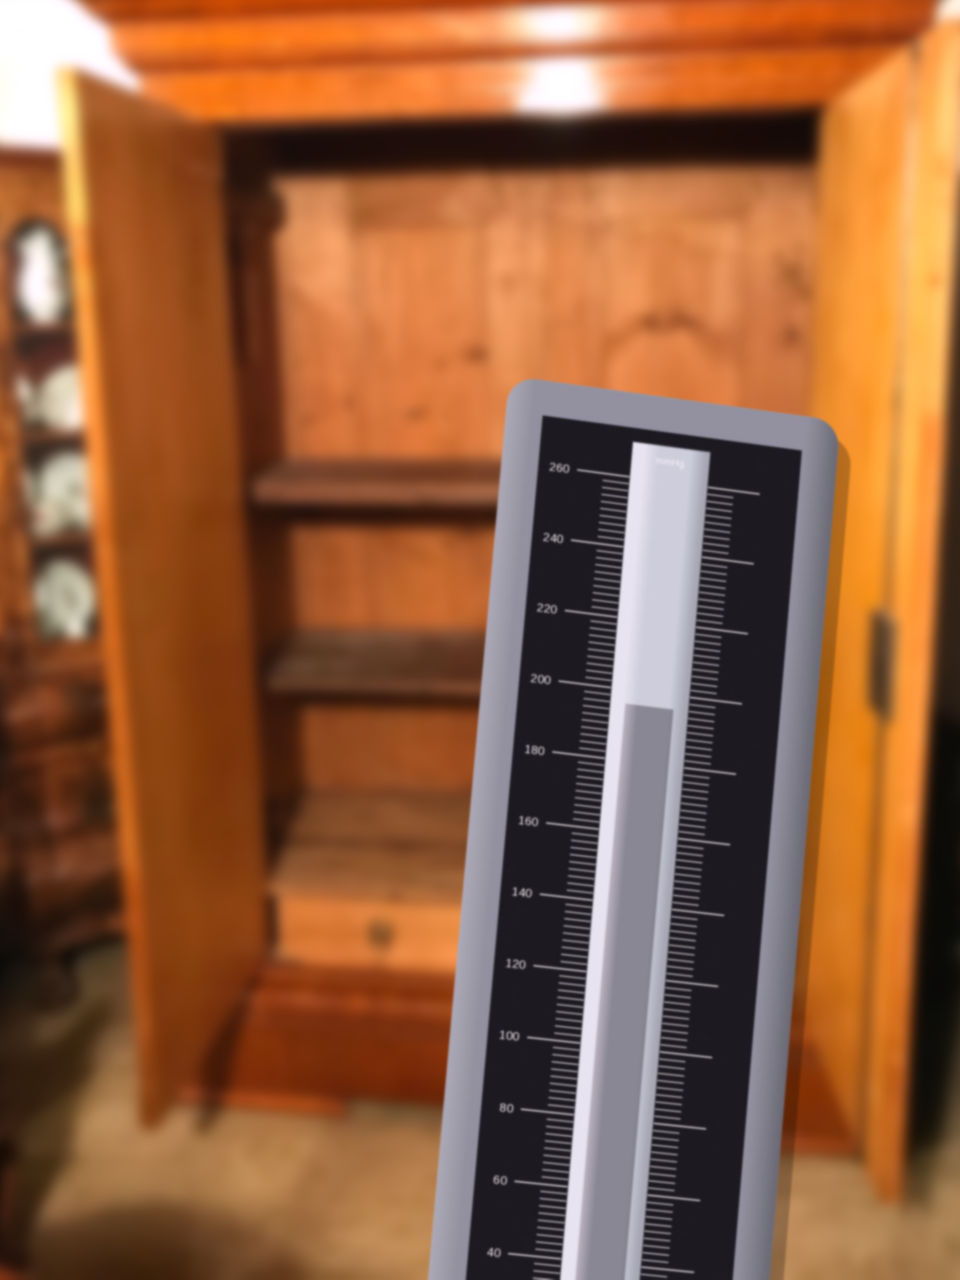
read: 196 mmHg
